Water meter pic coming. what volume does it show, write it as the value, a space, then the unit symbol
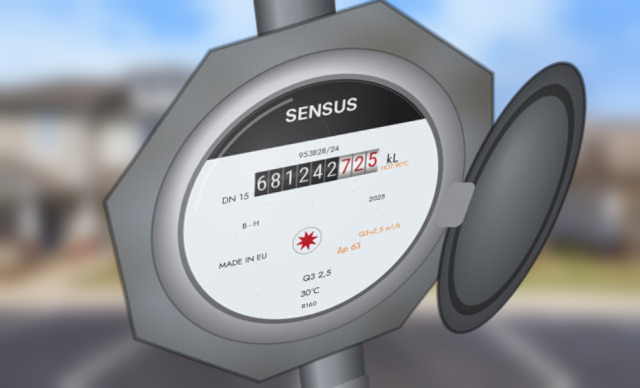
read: 681242.725 kL
